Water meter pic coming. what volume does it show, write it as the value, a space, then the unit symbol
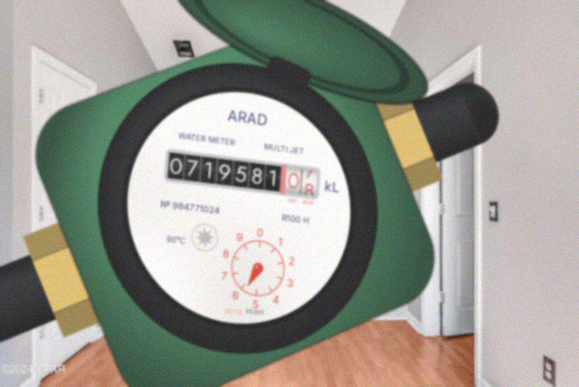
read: 719581.075 kL
